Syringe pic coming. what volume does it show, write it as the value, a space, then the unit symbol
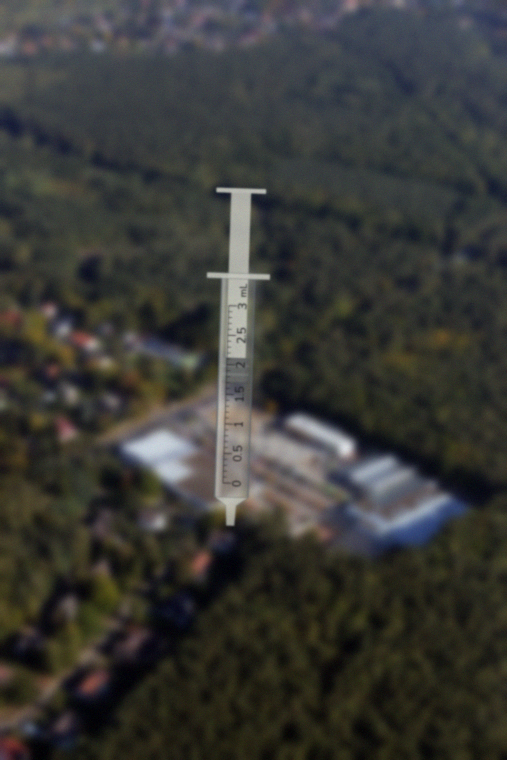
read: 1.7 mL
